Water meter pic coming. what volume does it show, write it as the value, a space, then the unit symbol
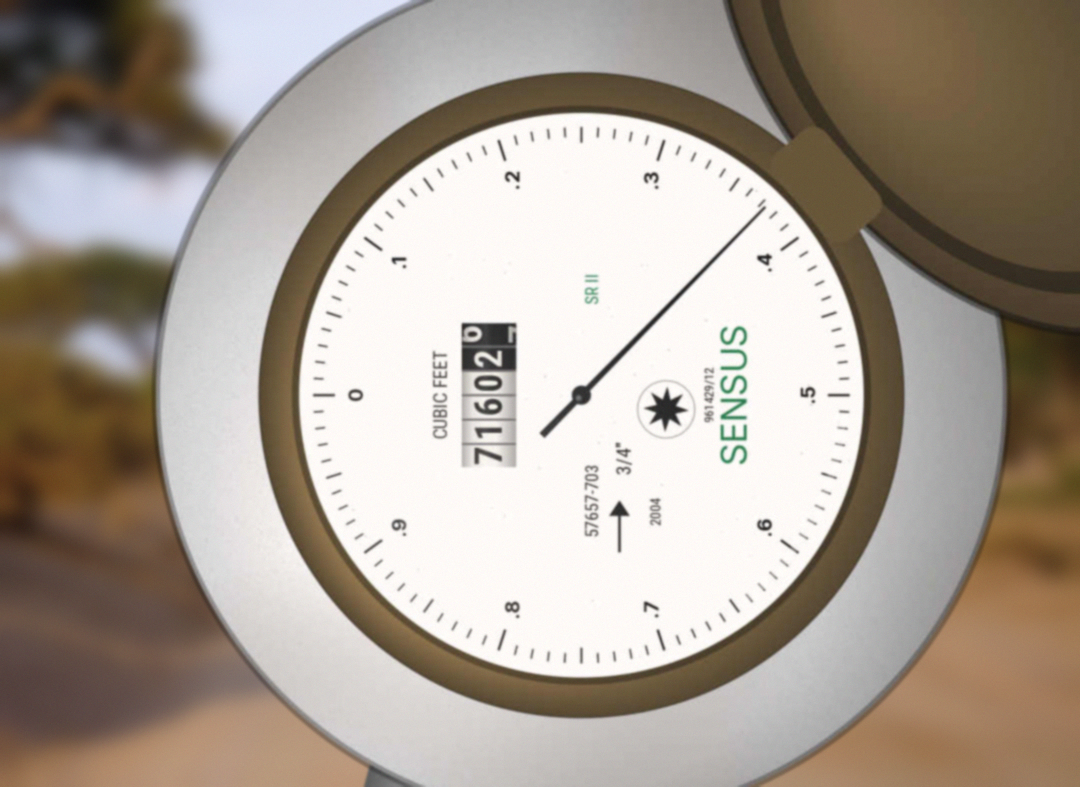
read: 716026.37 ft³
